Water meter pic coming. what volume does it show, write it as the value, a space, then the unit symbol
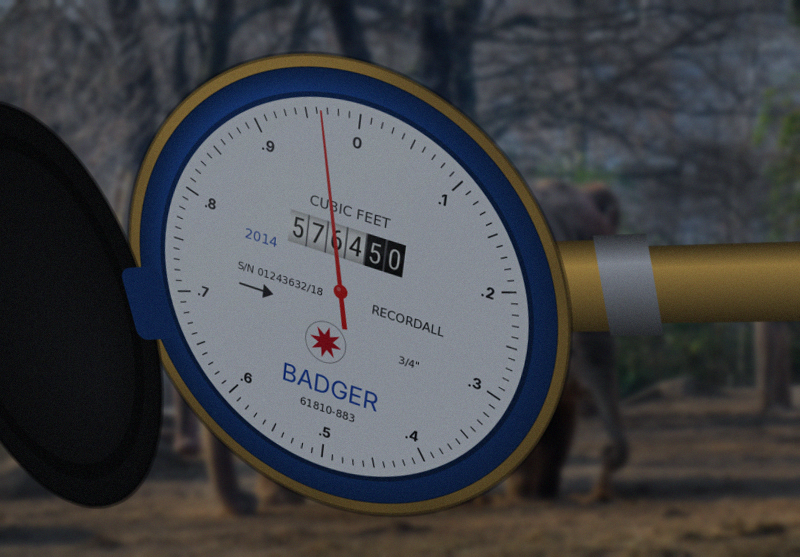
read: 576449.96 ft³
